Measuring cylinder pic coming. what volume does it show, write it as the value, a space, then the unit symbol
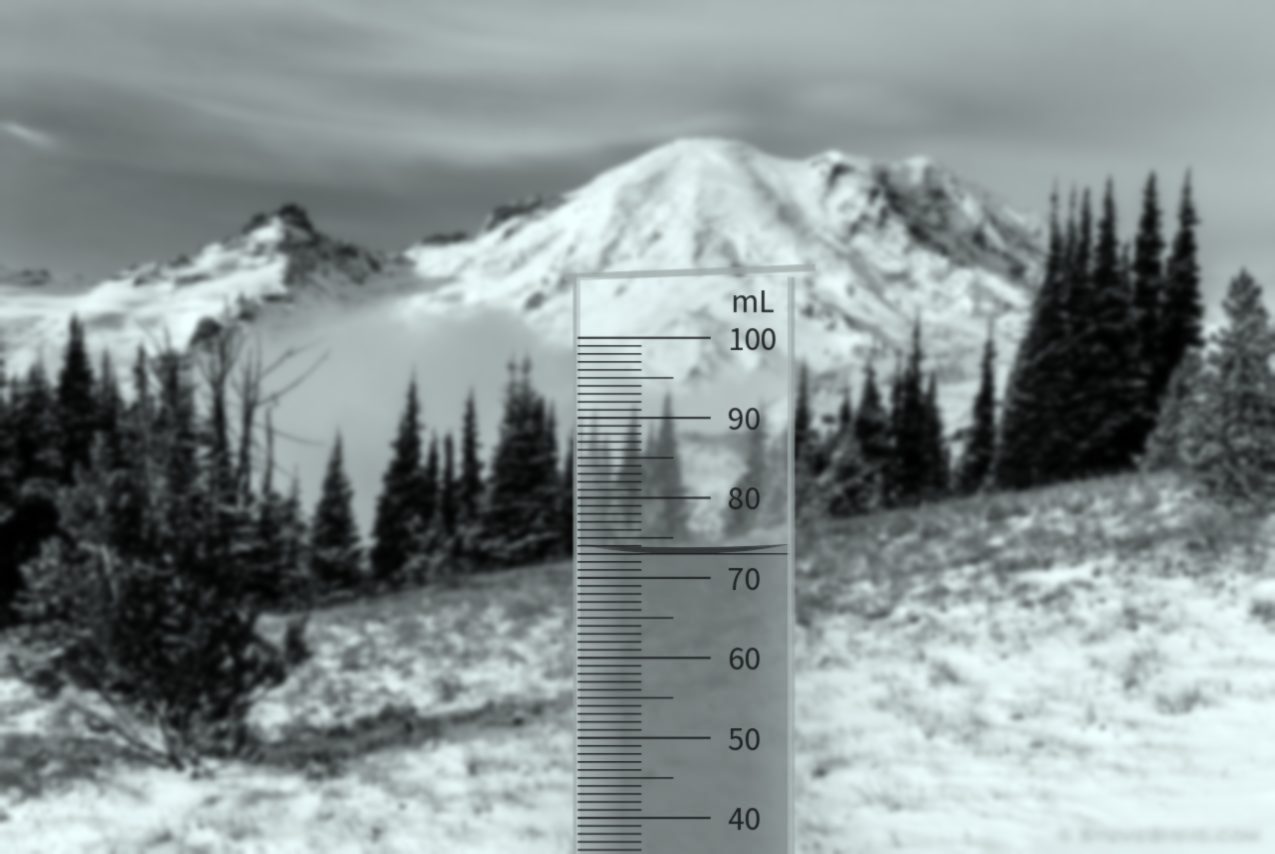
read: 73 mL
